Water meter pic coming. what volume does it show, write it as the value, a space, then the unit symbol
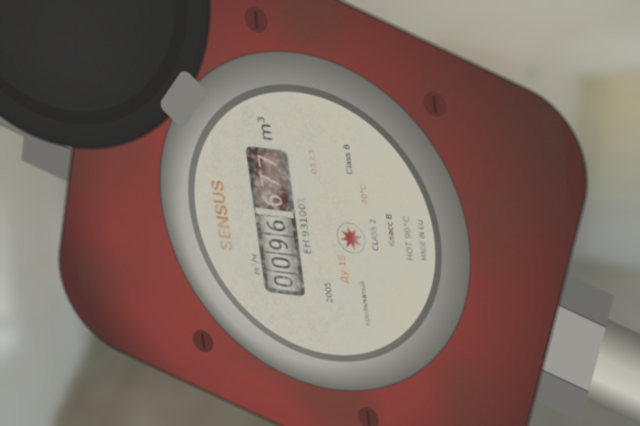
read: 96.677 m³
